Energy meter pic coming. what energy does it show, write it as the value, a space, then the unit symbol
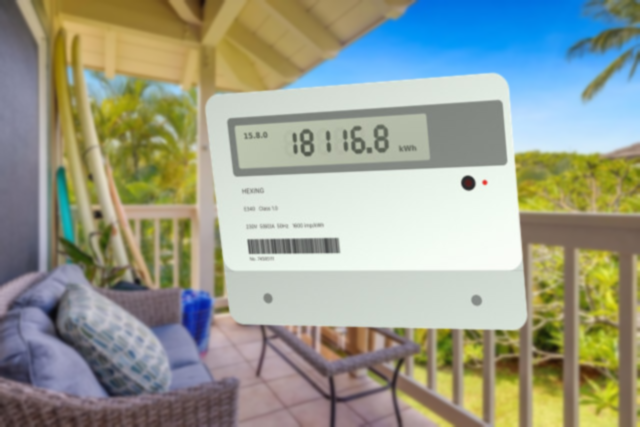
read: 18116.8 kWh
